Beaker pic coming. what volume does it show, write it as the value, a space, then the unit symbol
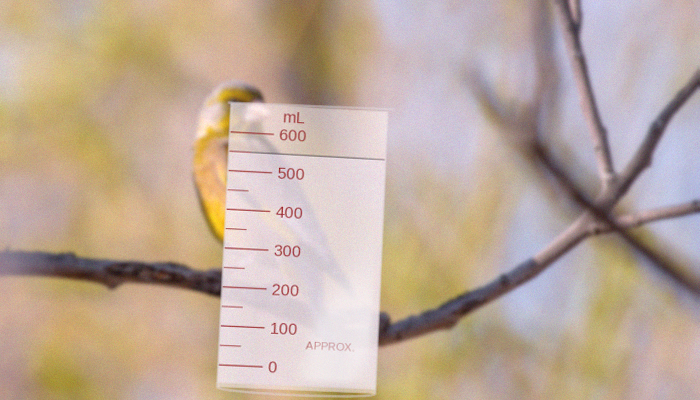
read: 550 mL
